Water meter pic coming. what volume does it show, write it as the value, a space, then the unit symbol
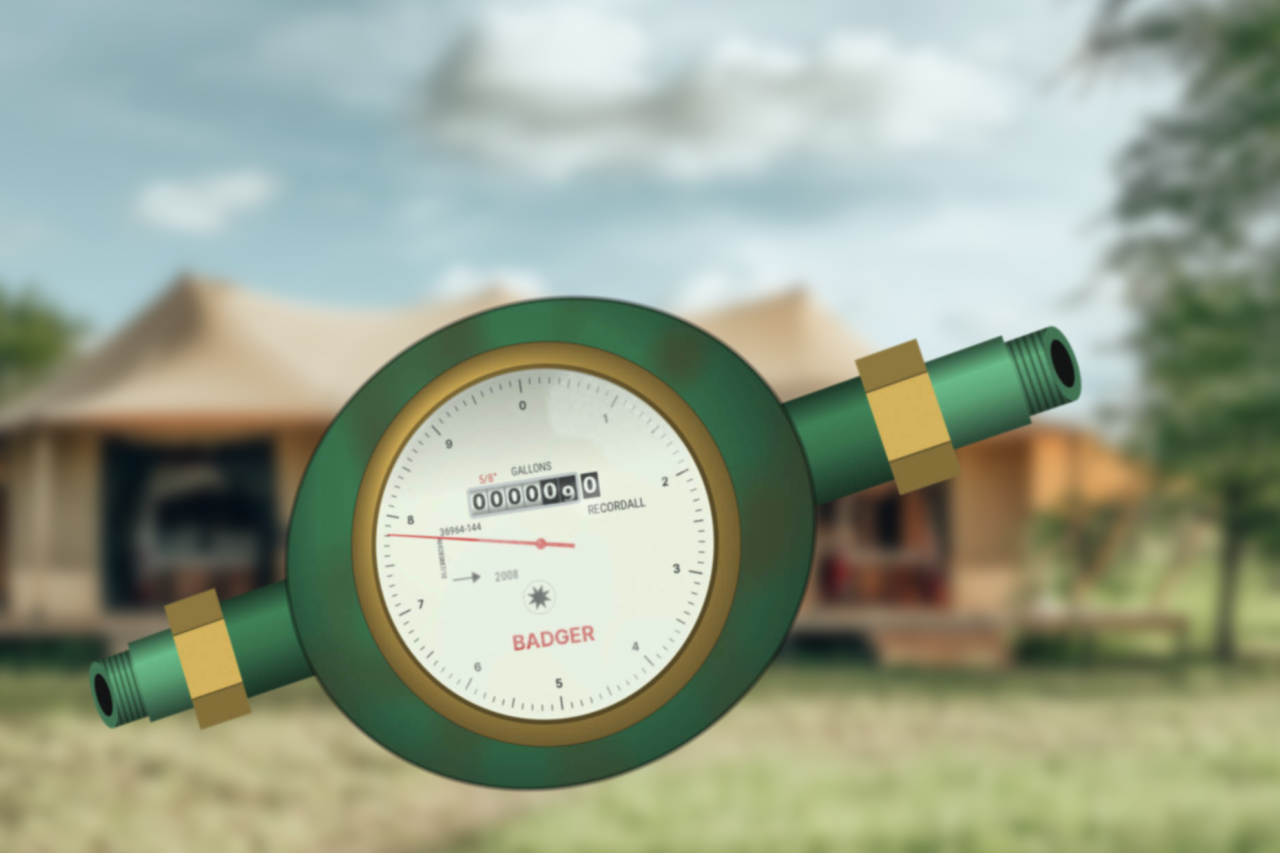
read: 87.8 gal
